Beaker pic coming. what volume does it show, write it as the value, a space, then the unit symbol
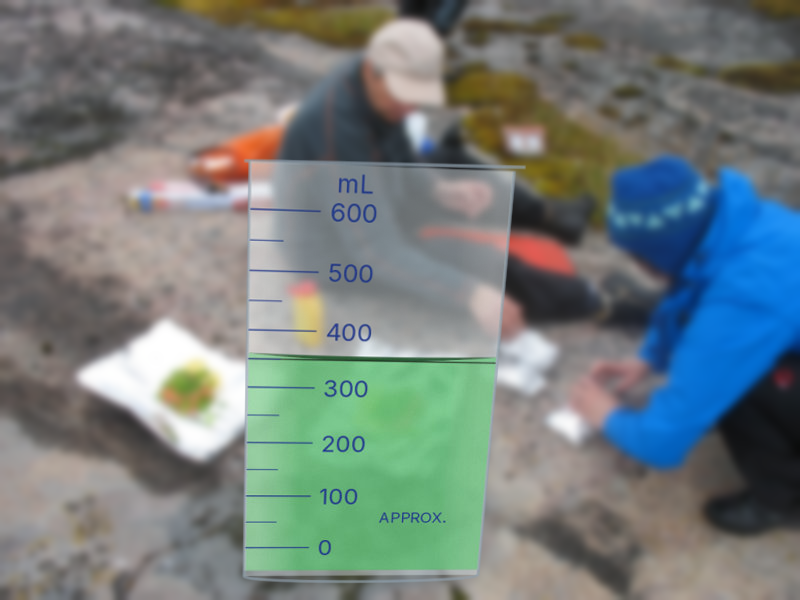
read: 350 mL
